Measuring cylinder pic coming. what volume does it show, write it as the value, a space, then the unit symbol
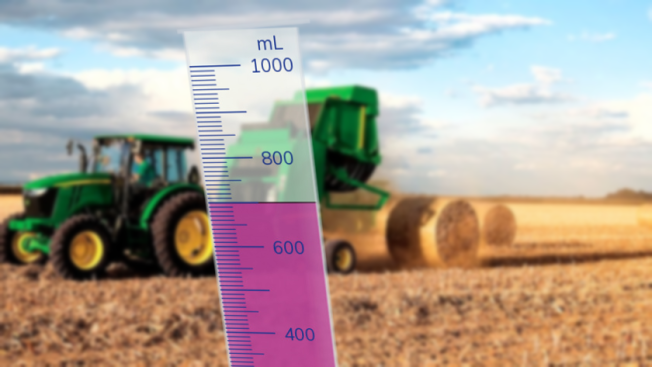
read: 700 mL
